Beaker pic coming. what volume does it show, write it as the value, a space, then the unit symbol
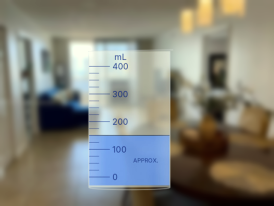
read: 150 mL
